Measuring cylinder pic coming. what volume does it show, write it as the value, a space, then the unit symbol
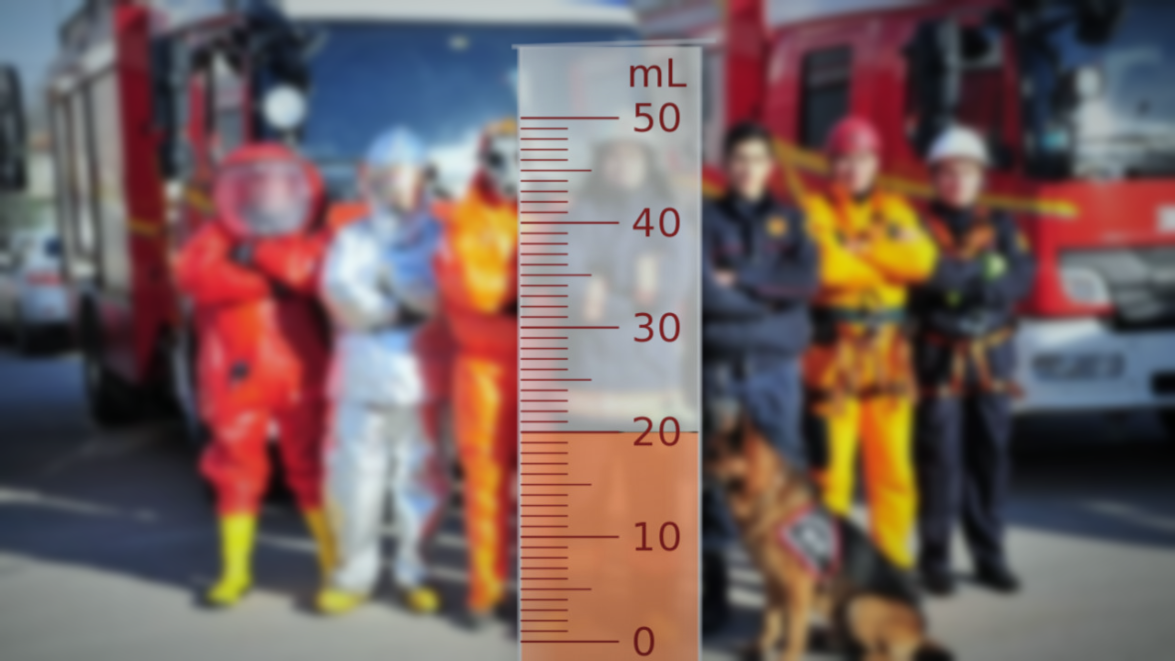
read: 20 mL
